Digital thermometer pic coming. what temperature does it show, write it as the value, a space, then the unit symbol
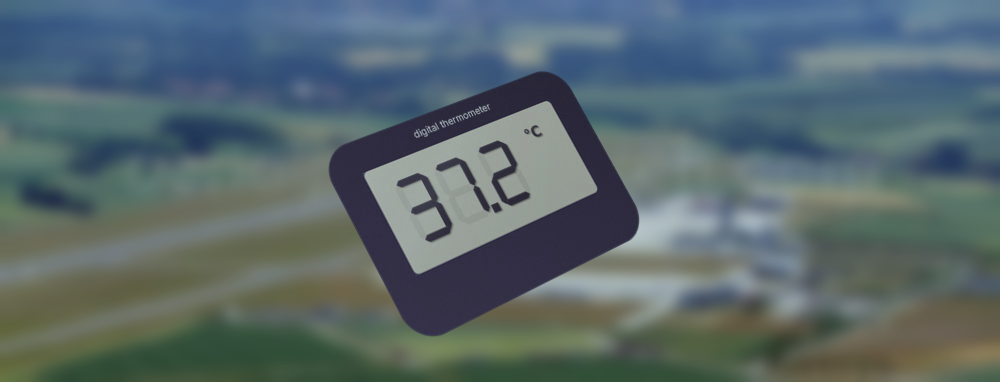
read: 37.2 °C
